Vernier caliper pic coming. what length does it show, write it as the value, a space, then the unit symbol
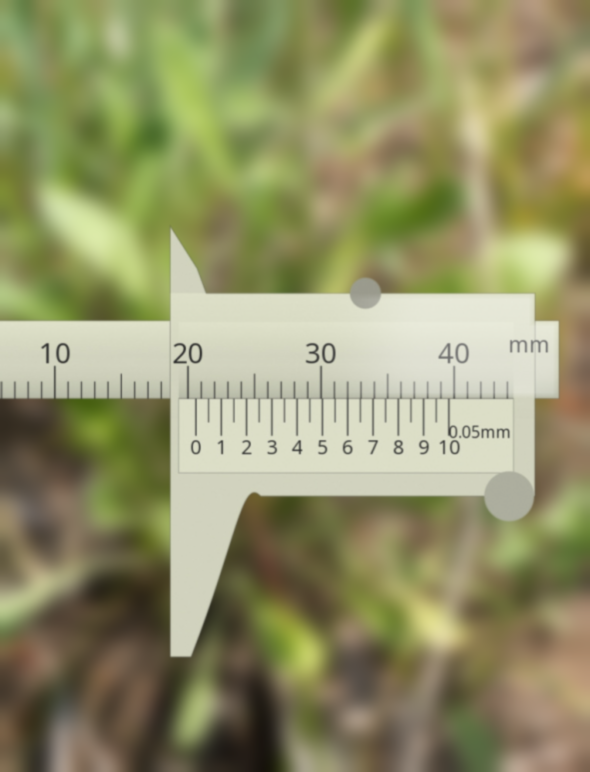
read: 20.6 mm
